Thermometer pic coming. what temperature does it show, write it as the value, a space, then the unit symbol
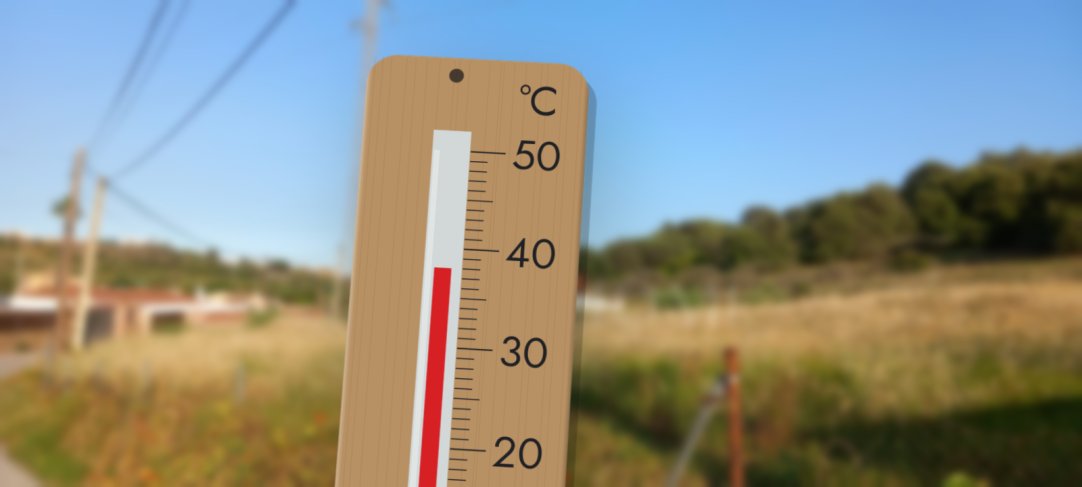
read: 38 °C
